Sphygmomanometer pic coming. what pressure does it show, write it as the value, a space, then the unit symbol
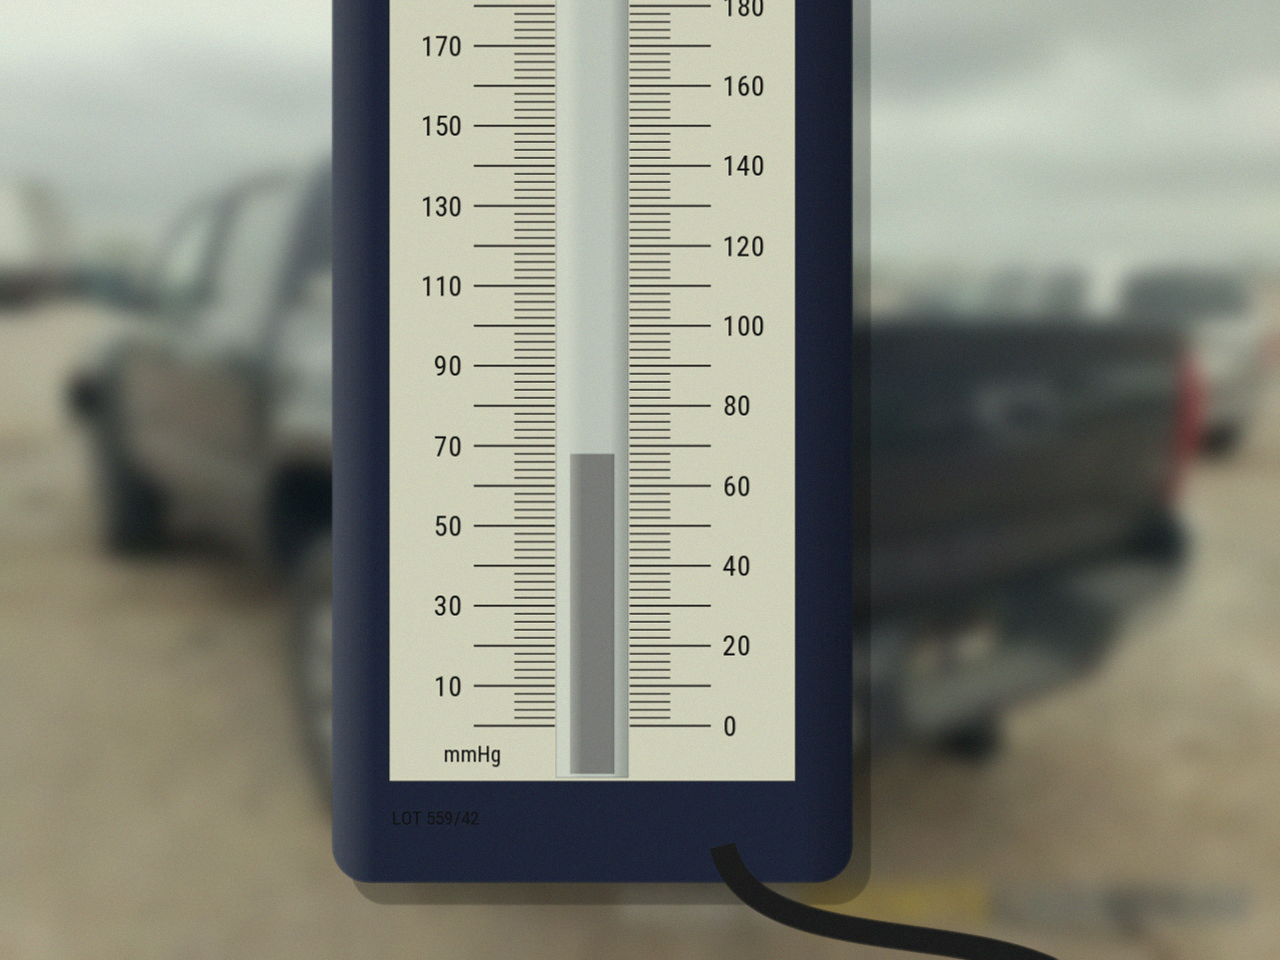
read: 68 mmHg
